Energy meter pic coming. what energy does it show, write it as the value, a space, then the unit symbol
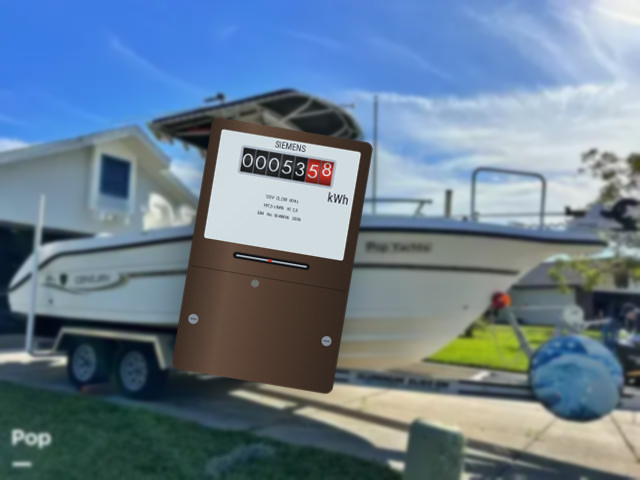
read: 53.58 kWh
